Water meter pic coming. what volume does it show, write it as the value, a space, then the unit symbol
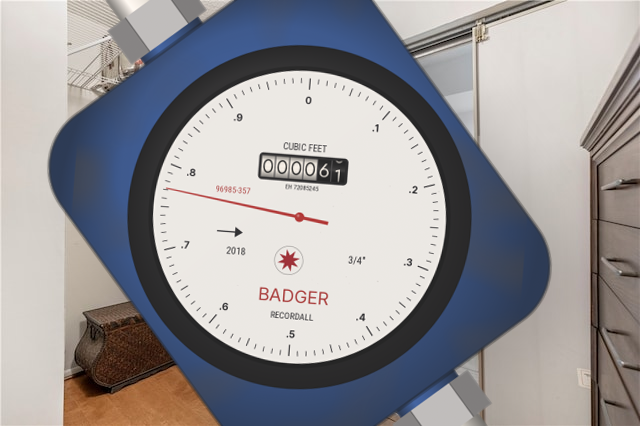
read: 60.77 ft³
